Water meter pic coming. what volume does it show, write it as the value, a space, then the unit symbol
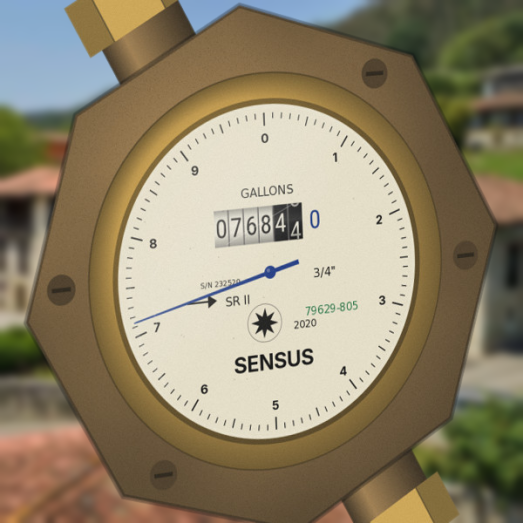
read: 768437.1 gal
